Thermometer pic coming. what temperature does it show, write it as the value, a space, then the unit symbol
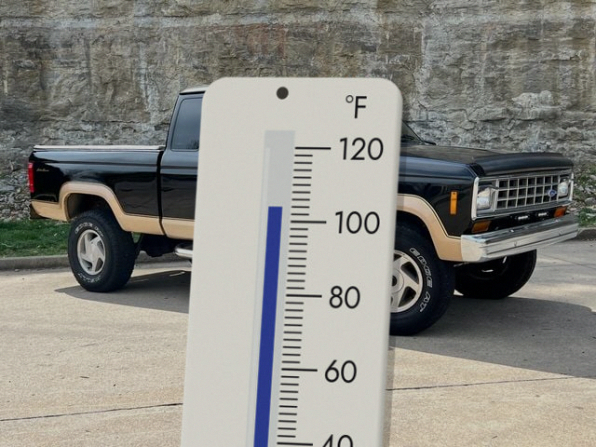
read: 104 °F
